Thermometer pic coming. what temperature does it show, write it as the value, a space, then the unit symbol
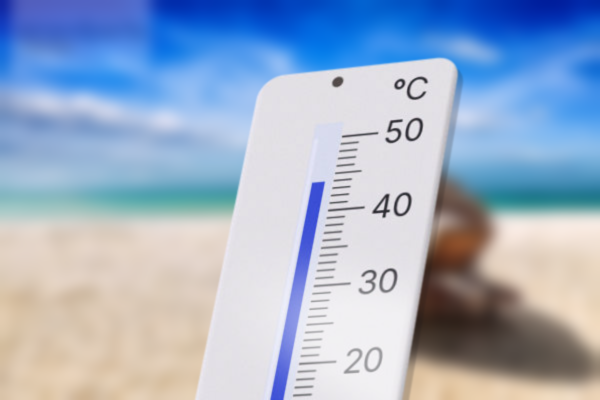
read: 44 °C
